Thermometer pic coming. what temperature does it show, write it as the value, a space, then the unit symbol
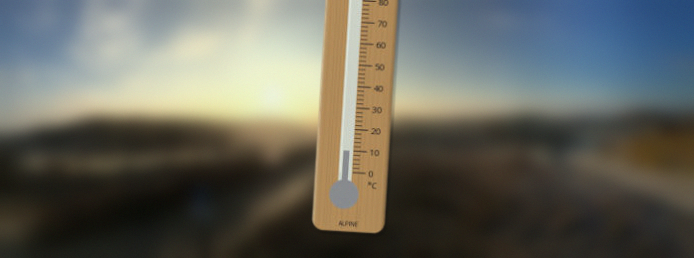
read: 10 °C
